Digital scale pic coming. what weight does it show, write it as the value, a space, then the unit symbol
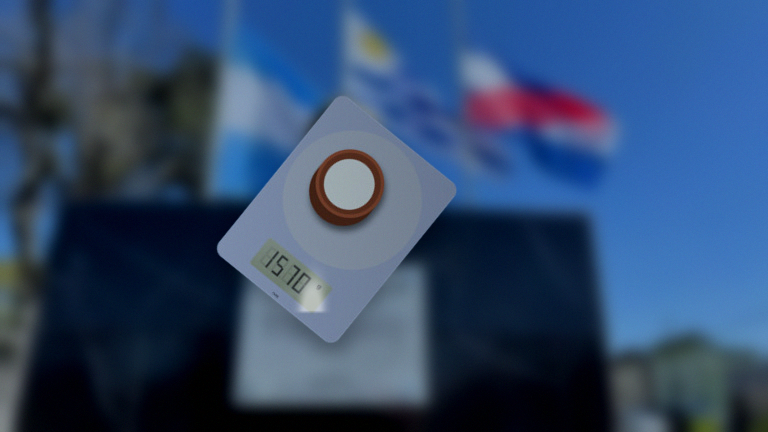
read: 1570 g
